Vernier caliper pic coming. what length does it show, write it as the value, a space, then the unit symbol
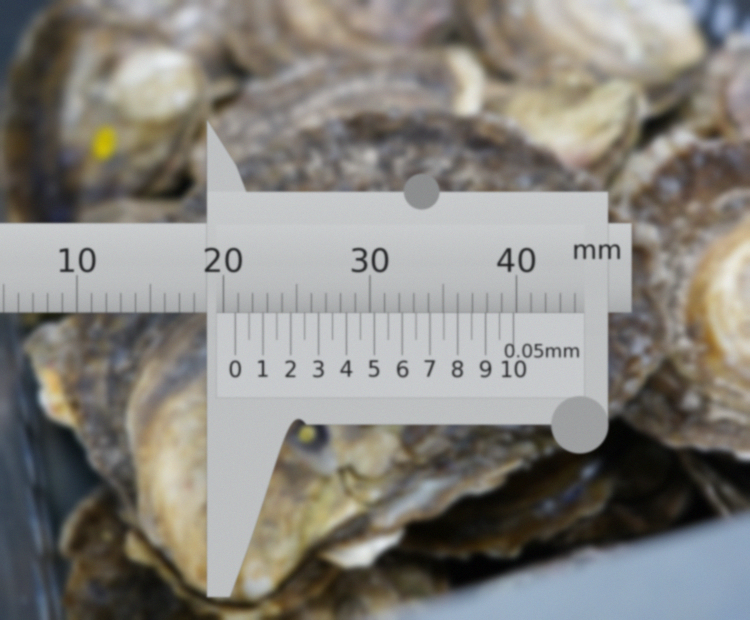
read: 20.8 mm
